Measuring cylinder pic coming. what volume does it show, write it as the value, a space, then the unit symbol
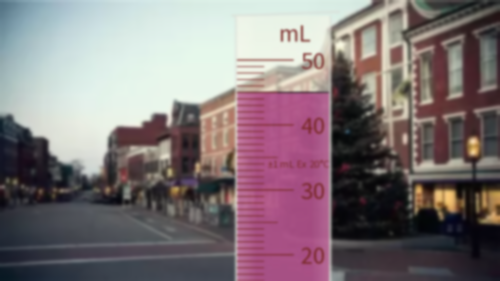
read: 45 mL
